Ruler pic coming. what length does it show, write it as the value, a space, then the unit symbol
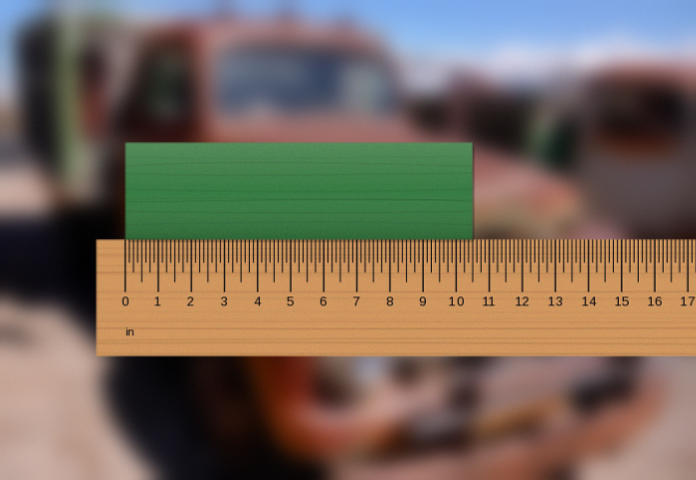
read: 10.5 in
